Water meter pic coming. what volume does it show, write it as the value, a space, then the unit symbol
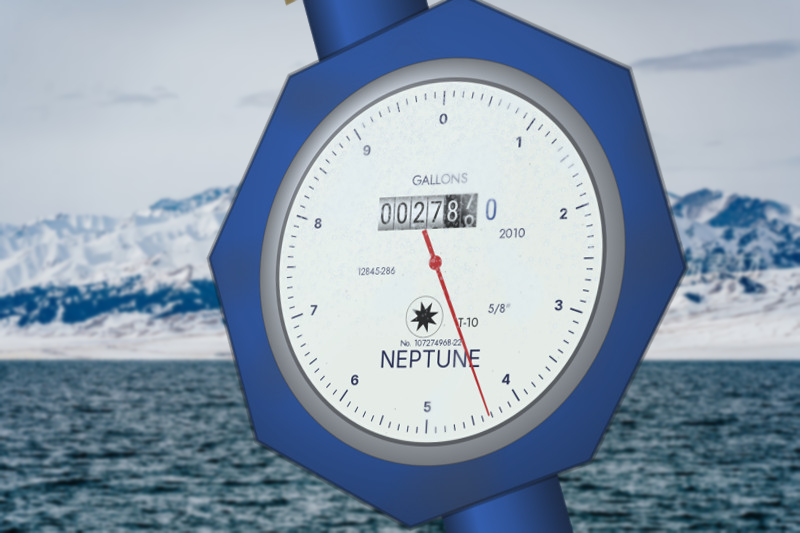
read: 27874.3 gal
